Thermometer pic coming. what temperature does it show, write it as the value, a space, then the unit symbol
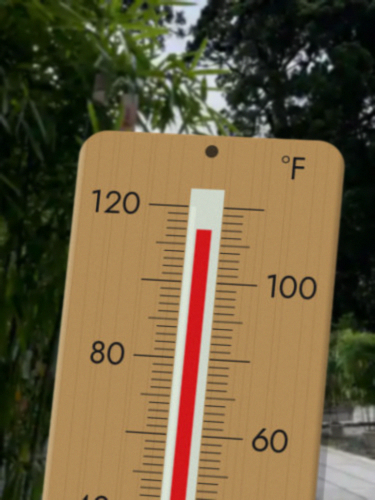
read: 114 °F
